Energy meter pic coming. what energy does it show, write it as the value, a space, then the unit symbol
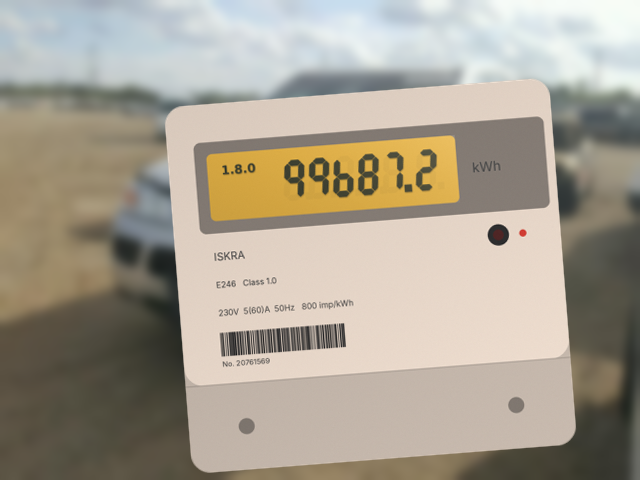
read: 99687.2 kWh
